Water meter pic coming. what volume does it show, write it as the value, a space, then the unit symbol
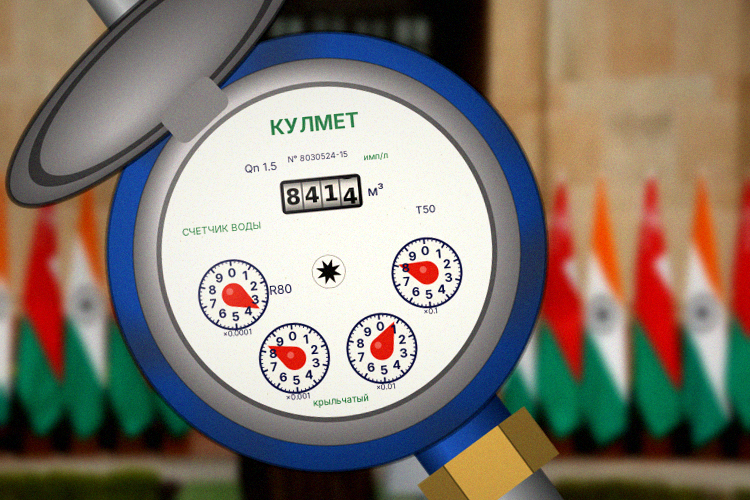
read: 8413.8083 m³
